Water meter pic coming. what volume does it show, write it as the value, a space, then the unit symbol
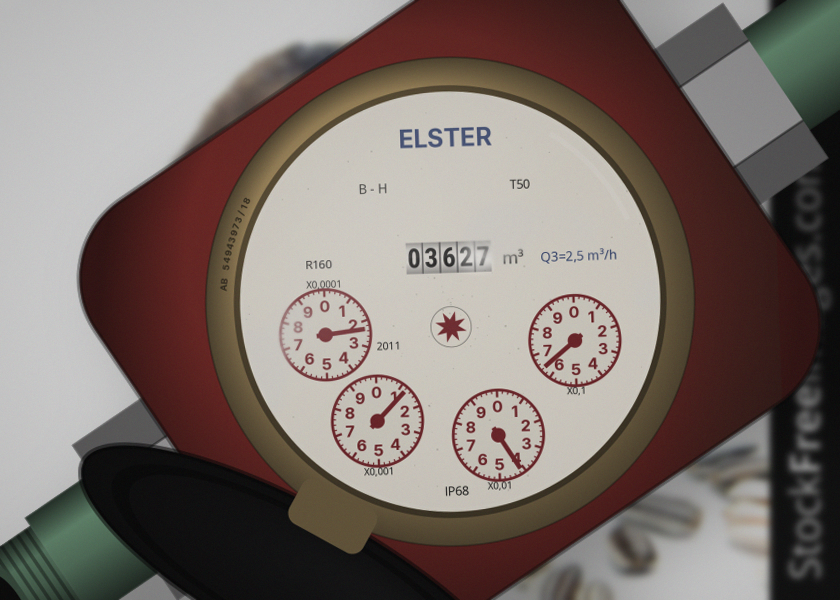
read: 3627.6412 m³
